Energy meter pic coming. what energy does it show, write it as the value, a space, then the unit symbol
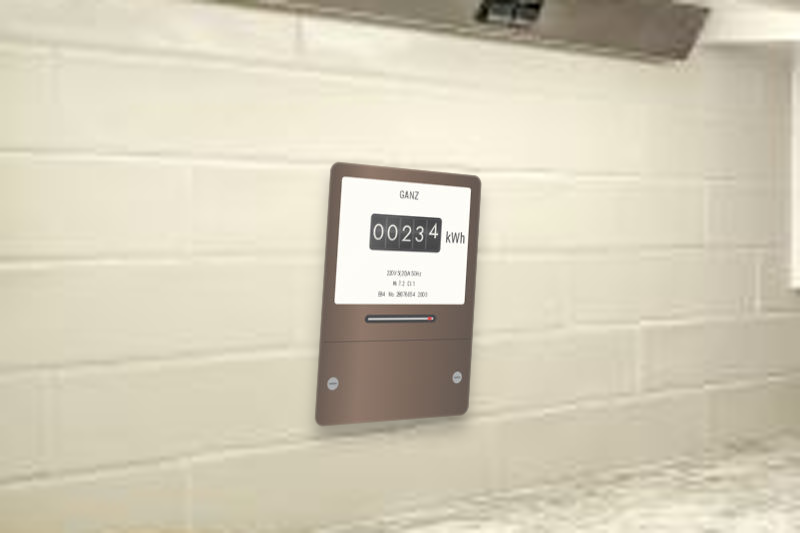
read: 234 kWh
